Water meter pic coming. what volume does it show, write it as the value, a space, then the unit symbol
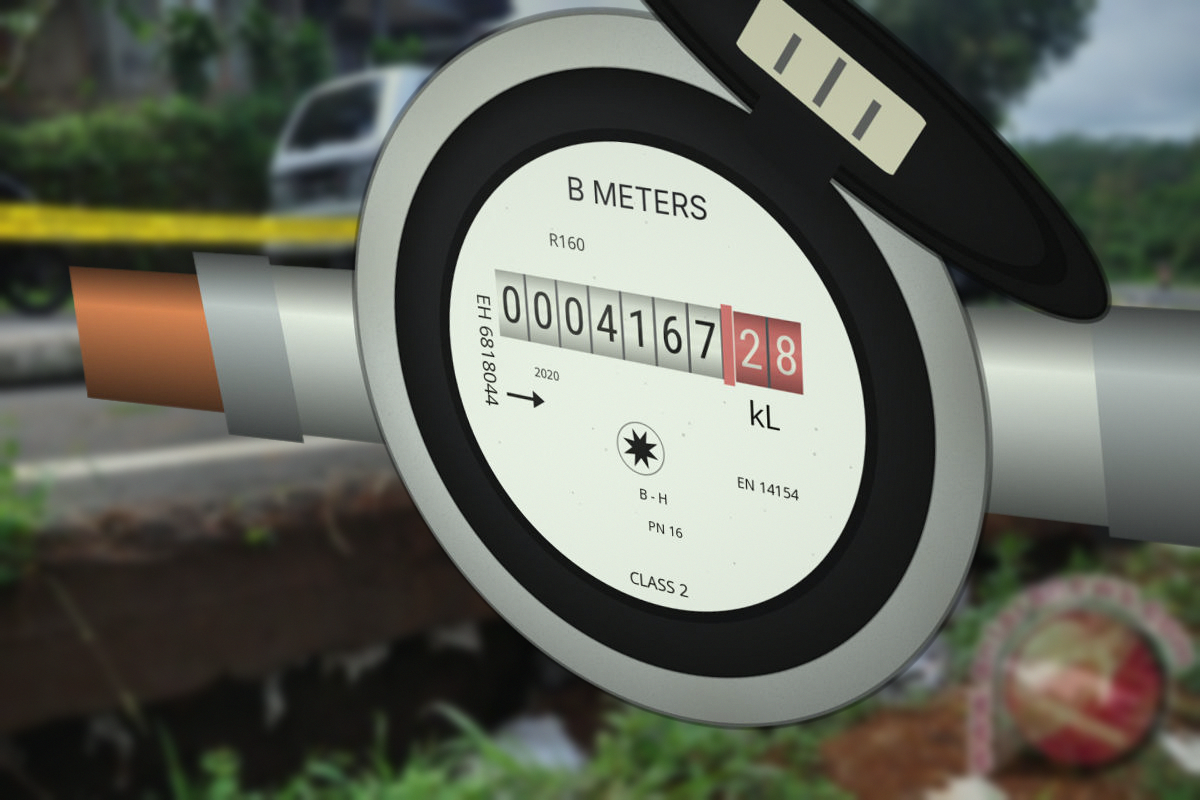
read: 4167.28 kL
